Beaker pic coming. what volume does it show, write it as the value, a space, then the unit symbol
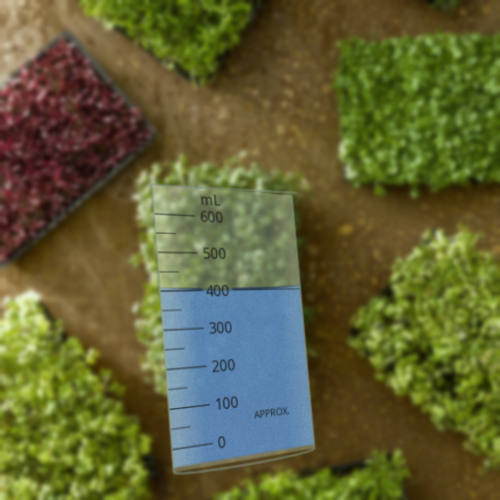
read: 400 mL
